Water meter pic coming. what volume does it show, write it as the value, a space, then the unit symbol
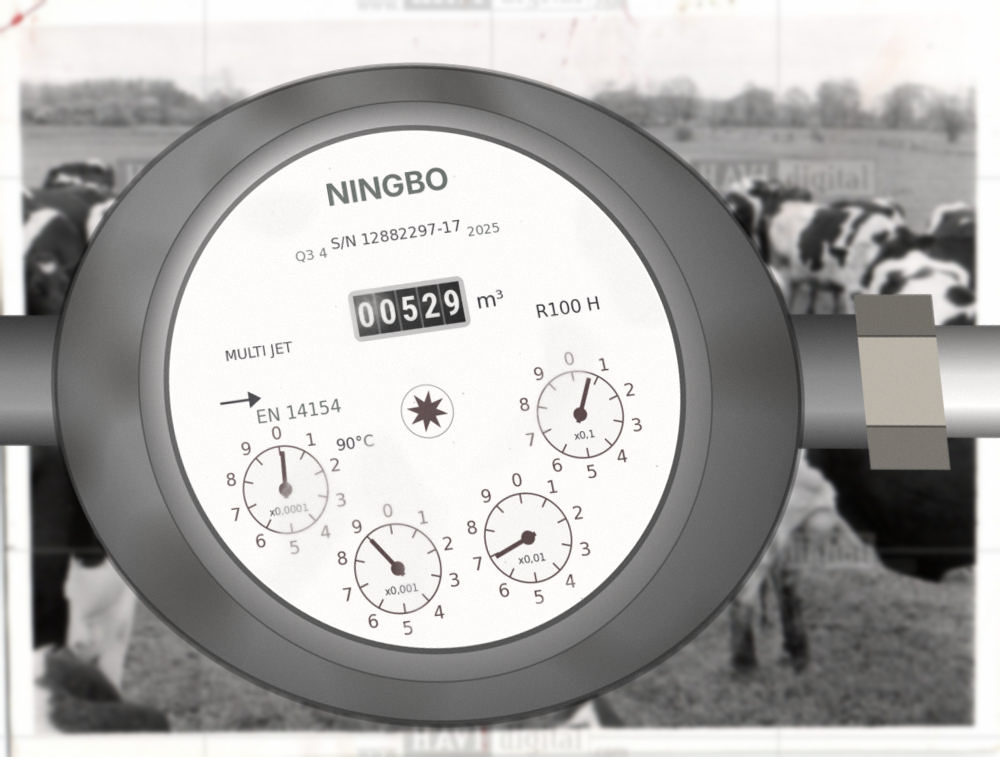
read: 529.0690 m³
